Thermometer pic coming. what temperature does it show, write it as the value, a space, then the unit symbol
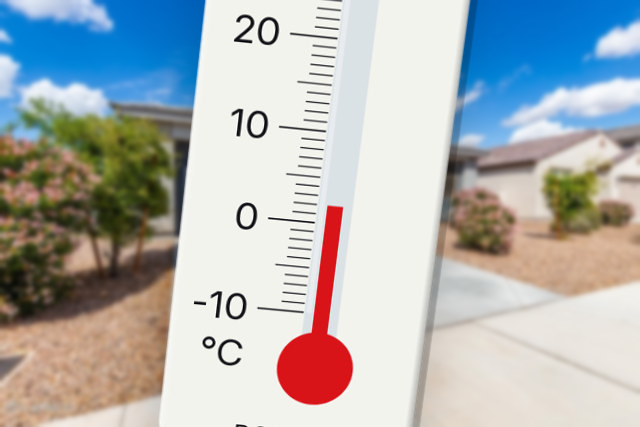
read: 2 °C
